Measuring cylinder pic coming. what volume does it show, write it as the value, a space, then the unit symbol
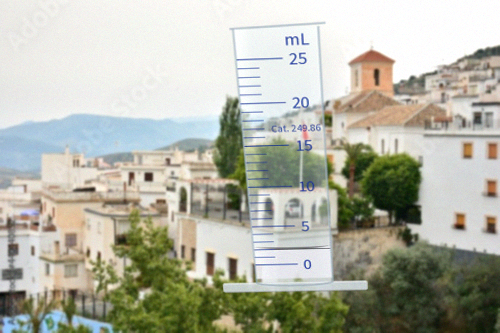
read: 2 mL
